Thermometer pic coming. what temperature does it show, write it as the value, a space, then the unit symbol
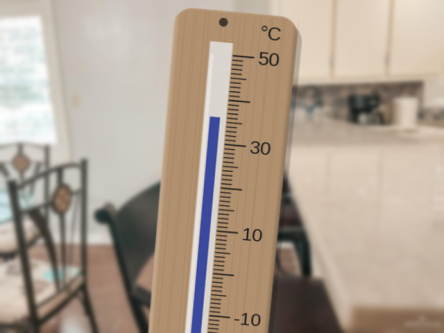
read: 36 °C
